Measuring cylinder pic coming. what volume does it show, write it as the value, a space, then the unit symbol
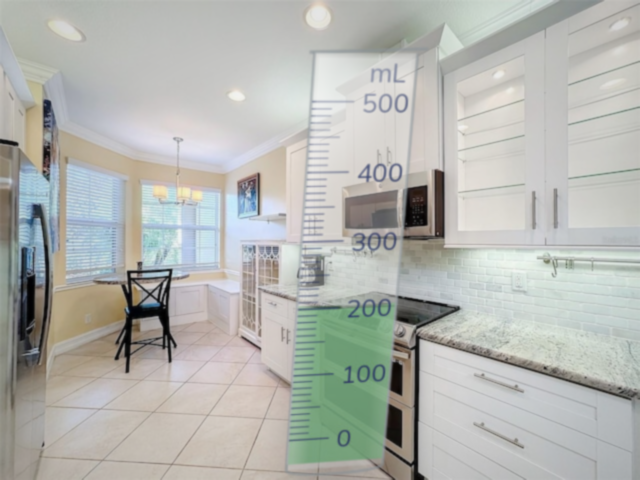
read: 200 mL
